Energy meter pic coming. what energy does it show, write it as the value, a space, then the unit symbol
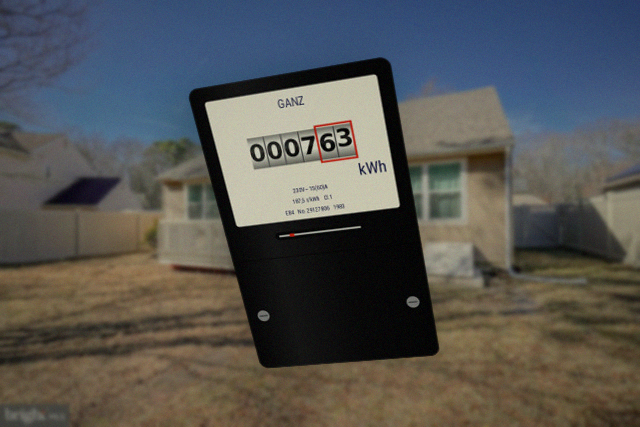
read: 7.63 kWh
